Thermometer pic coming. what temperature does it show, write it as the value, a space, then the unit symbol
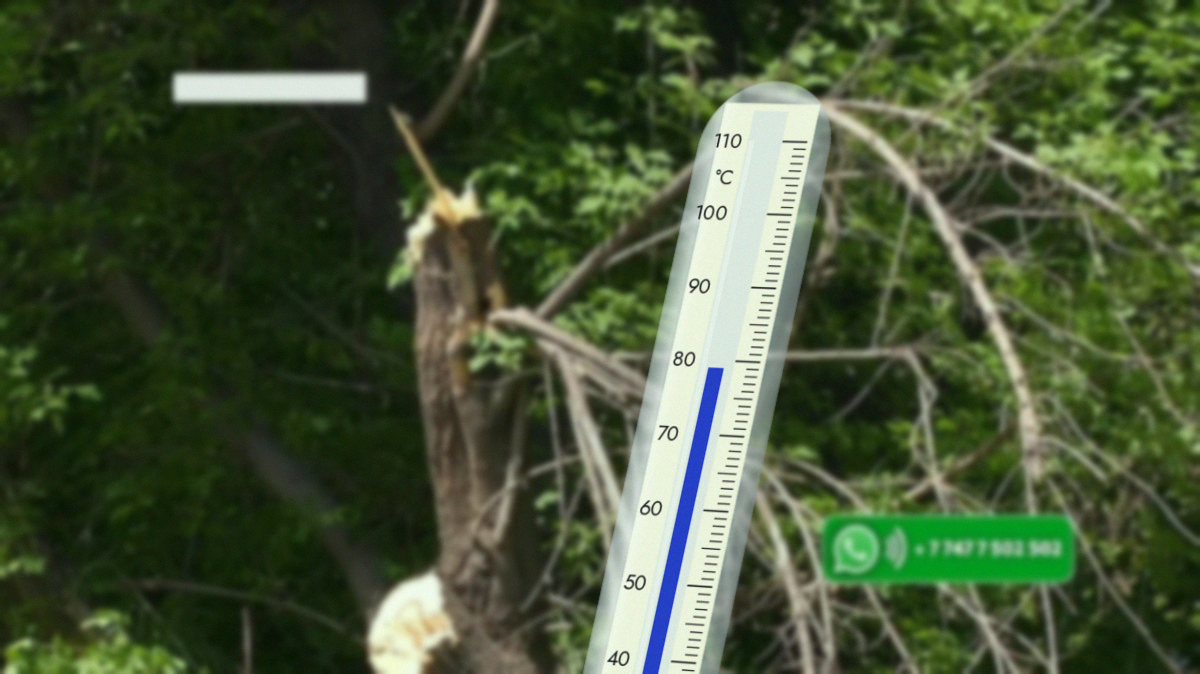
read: 79 °C
